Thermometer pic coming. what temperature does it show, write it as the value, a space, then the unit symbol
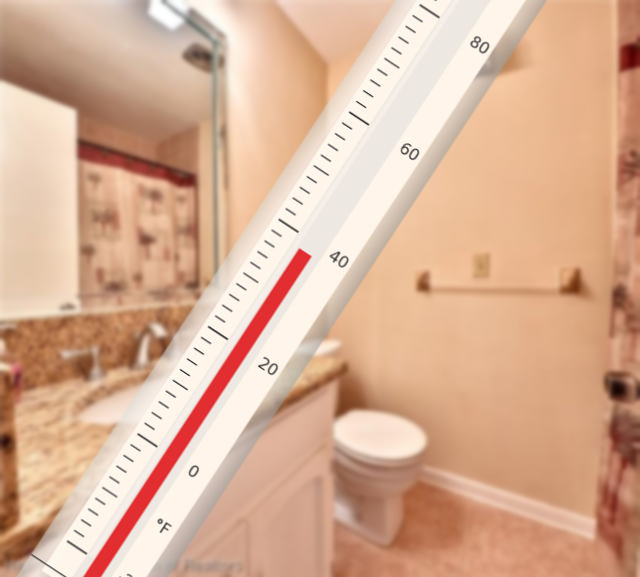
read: 38 °F
